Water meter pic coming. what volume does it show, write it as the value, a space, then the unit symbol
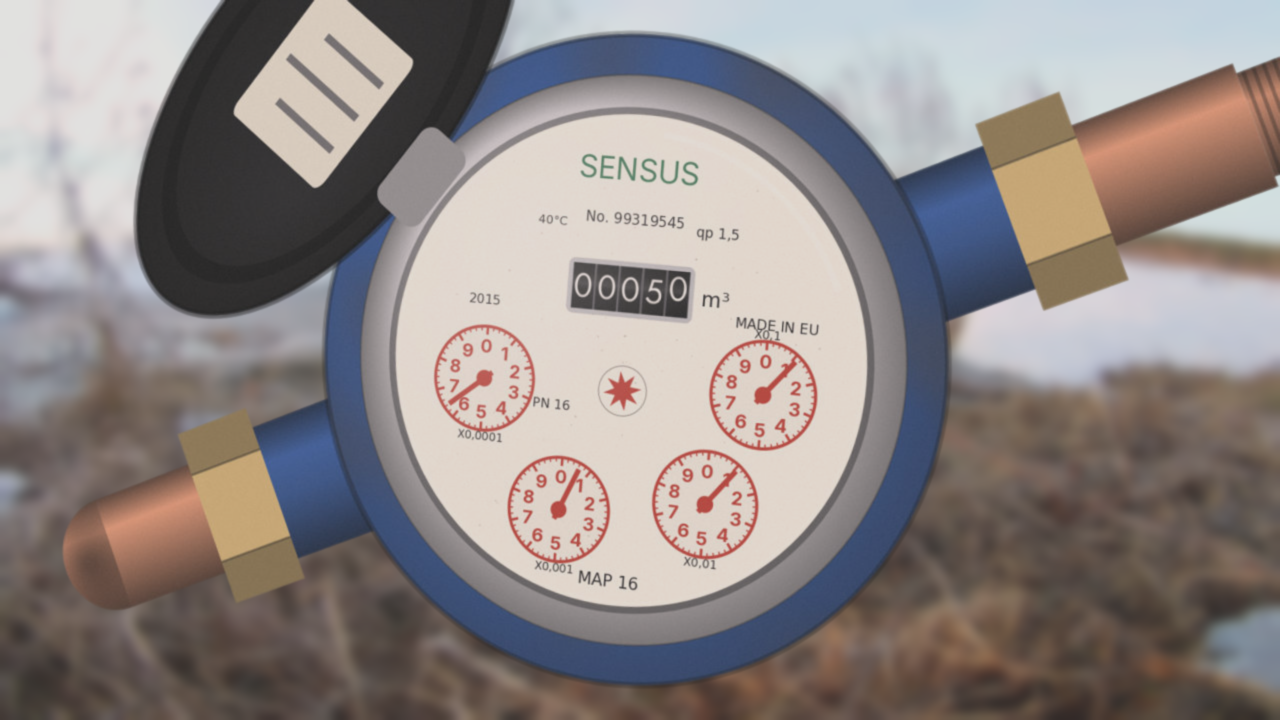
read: 50.1106 m³
